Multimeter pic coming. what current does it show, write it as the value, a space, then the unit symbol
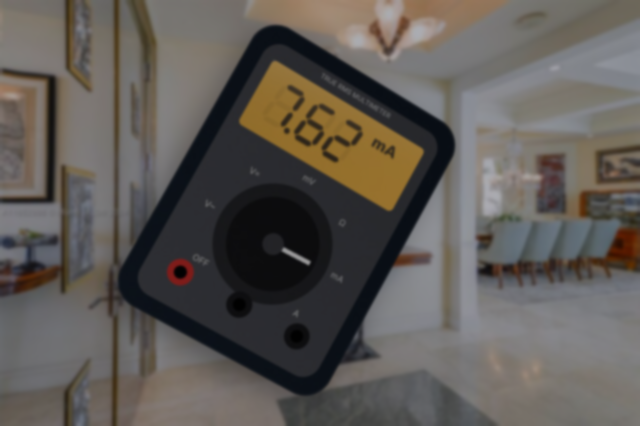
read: 7.62 mA
